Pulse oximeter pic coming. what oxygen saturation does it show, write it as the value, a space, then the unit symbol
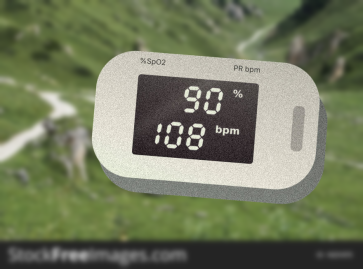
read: 90 %
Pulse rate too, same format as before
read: 108 bpm
